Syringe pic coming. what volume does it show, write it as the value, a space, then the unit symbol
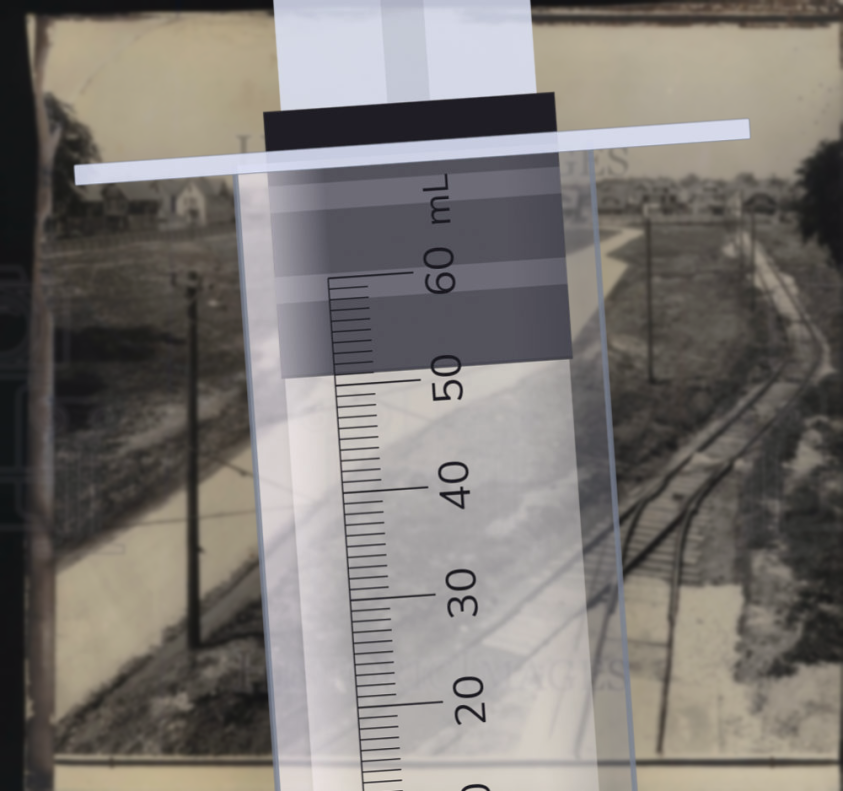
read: 51 mL
